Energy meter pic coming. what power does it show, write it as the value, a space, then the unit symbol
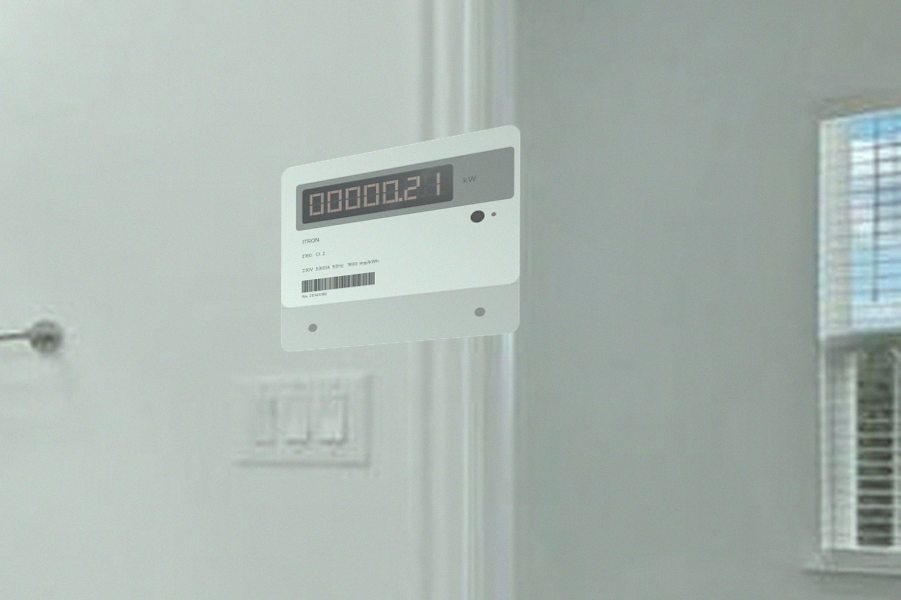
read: 0.21 kW
